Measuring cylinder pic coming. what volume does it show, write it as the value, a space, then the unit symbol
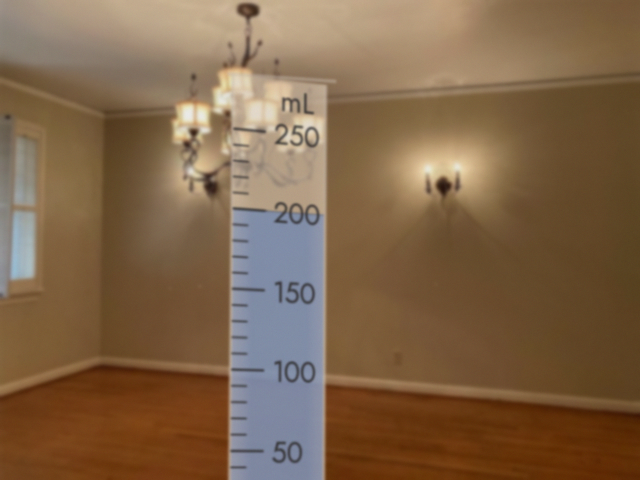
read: 200 mL
